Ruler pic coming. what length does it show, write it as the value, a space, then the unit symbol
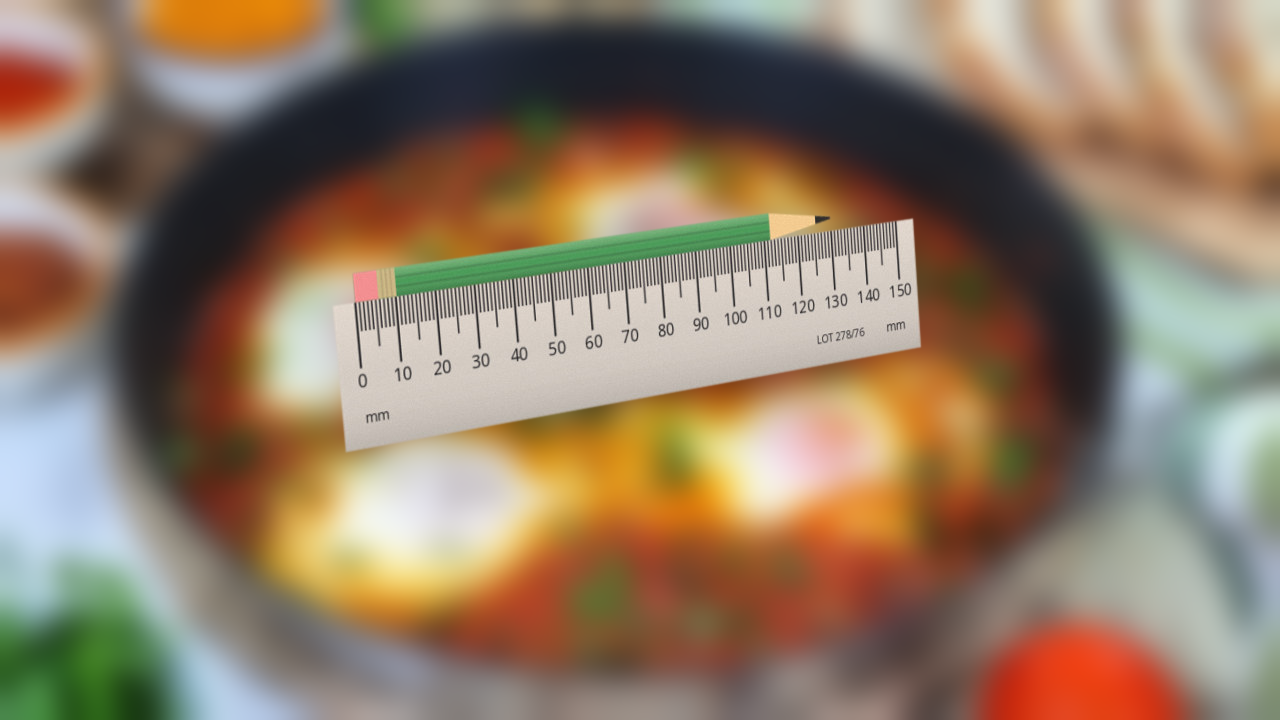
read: 130 mm
